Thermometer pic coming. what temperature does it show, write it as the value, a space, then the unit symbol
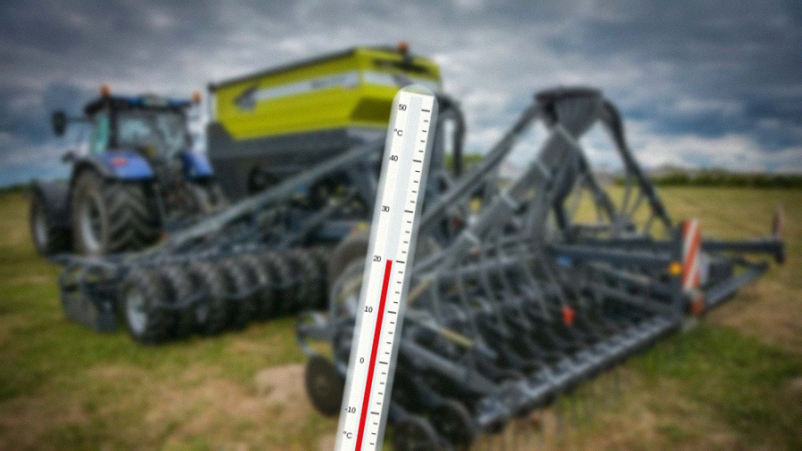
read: 20 °C
